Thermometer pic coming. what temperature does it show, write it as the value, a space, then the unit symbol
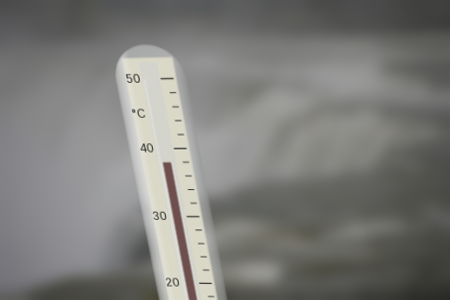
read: 38 °C
